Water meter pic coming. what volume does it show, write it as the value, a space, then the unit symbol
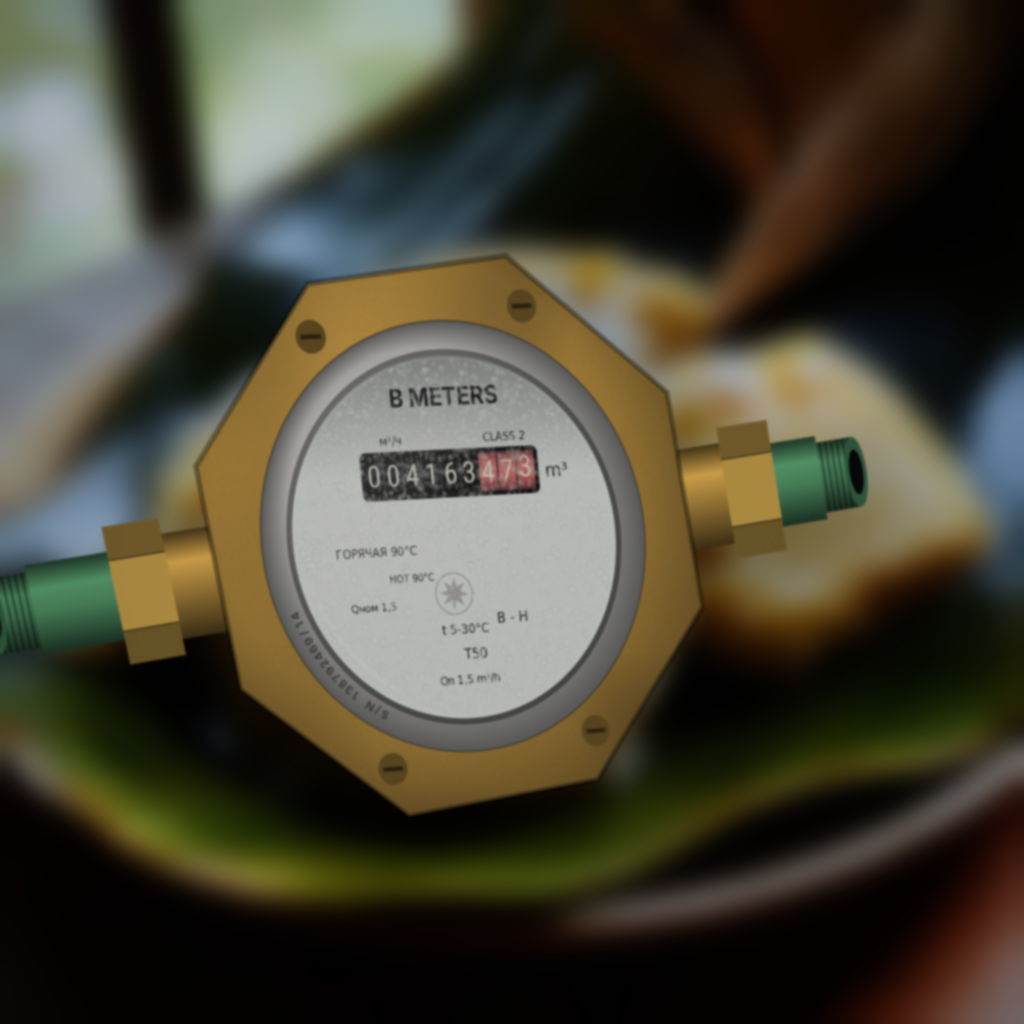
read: 4163.473 m³
